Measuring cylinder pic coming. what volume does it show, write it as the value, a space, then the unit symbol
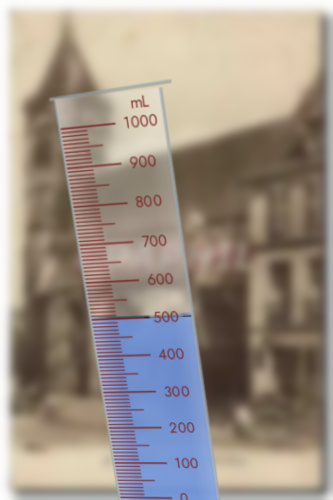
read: 500 mL
